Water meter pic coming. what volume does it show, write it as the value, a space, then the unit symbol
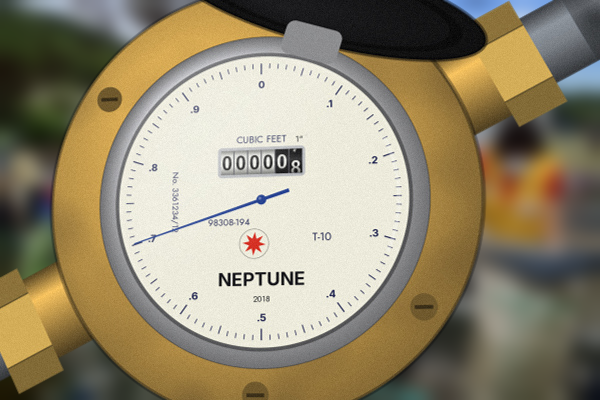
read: 7.70 ft³
